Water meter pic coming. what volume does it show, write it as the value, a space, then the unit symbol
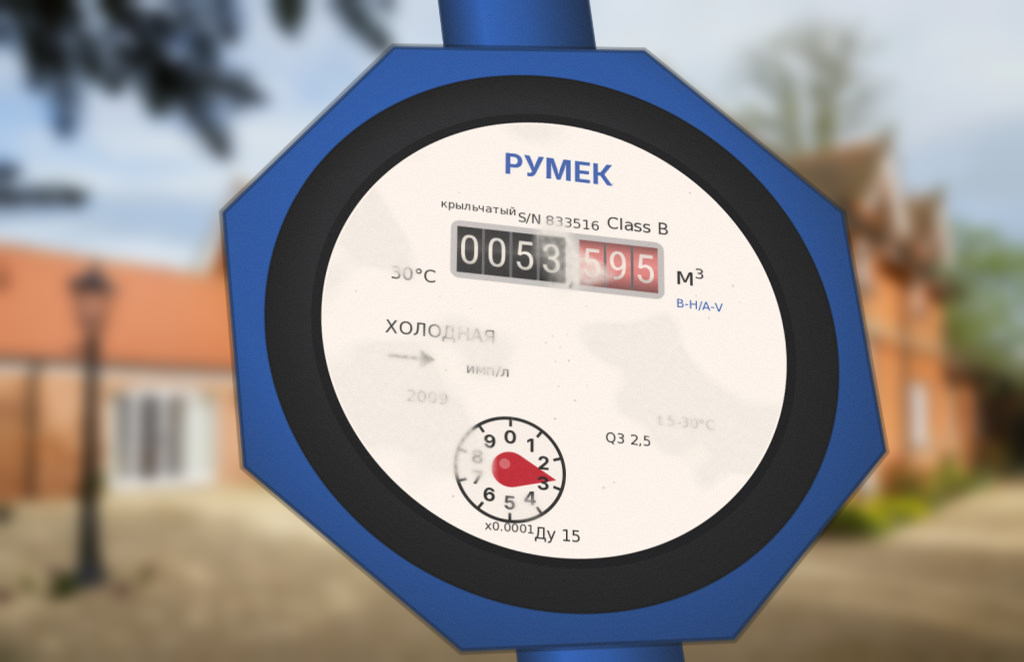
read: 53.5952 m³
